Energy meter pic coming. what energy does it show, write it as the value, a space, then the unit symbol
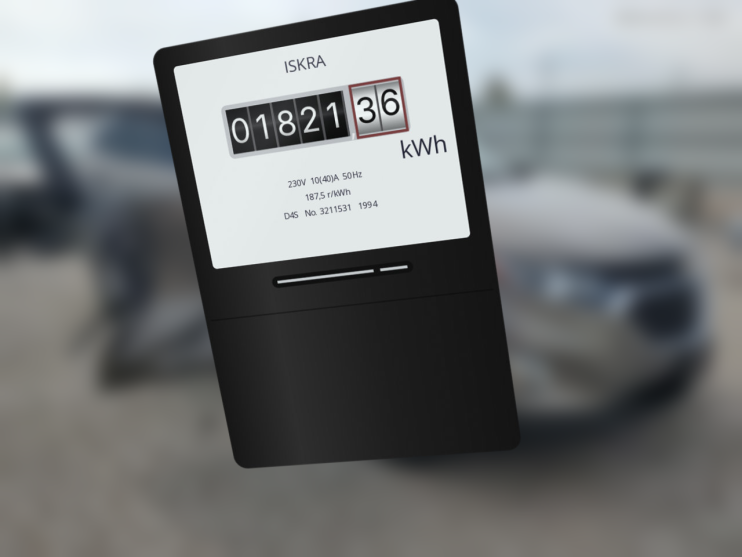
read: 1821.36 kWh
